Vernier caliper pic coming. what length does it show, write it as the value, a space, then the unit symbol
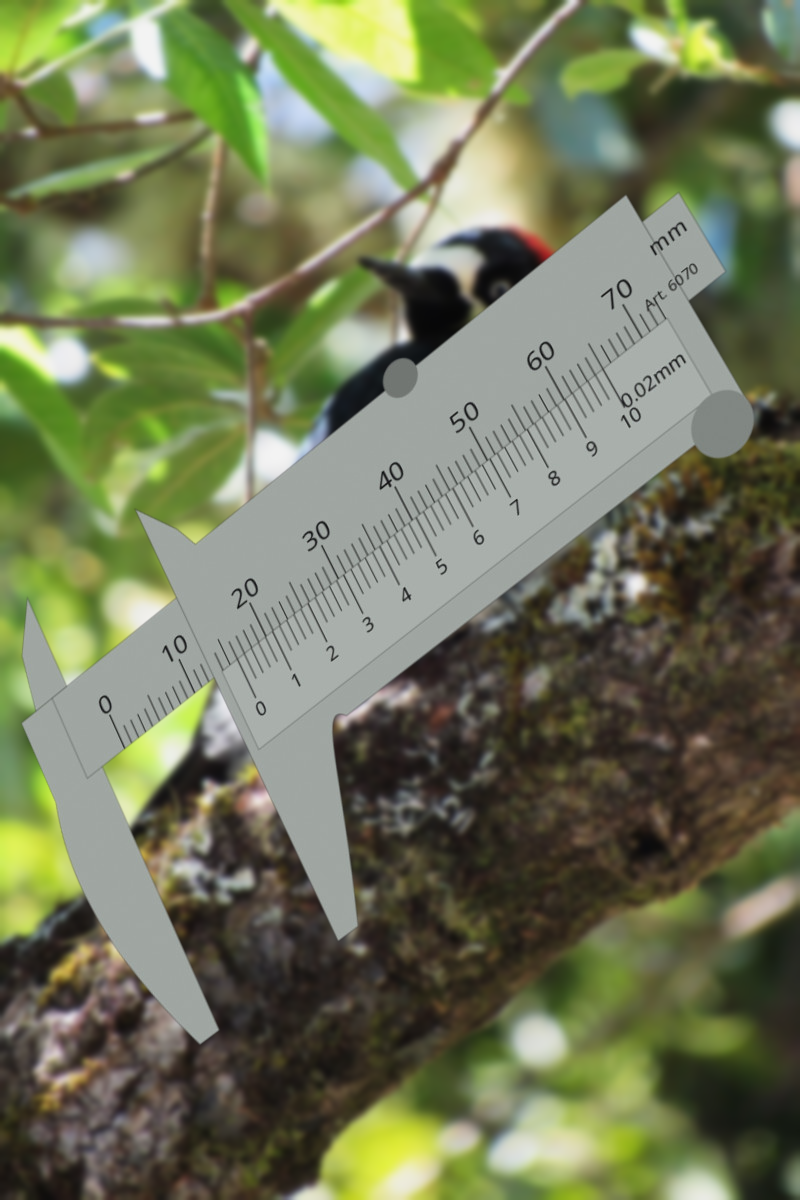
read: 16.0 mm
